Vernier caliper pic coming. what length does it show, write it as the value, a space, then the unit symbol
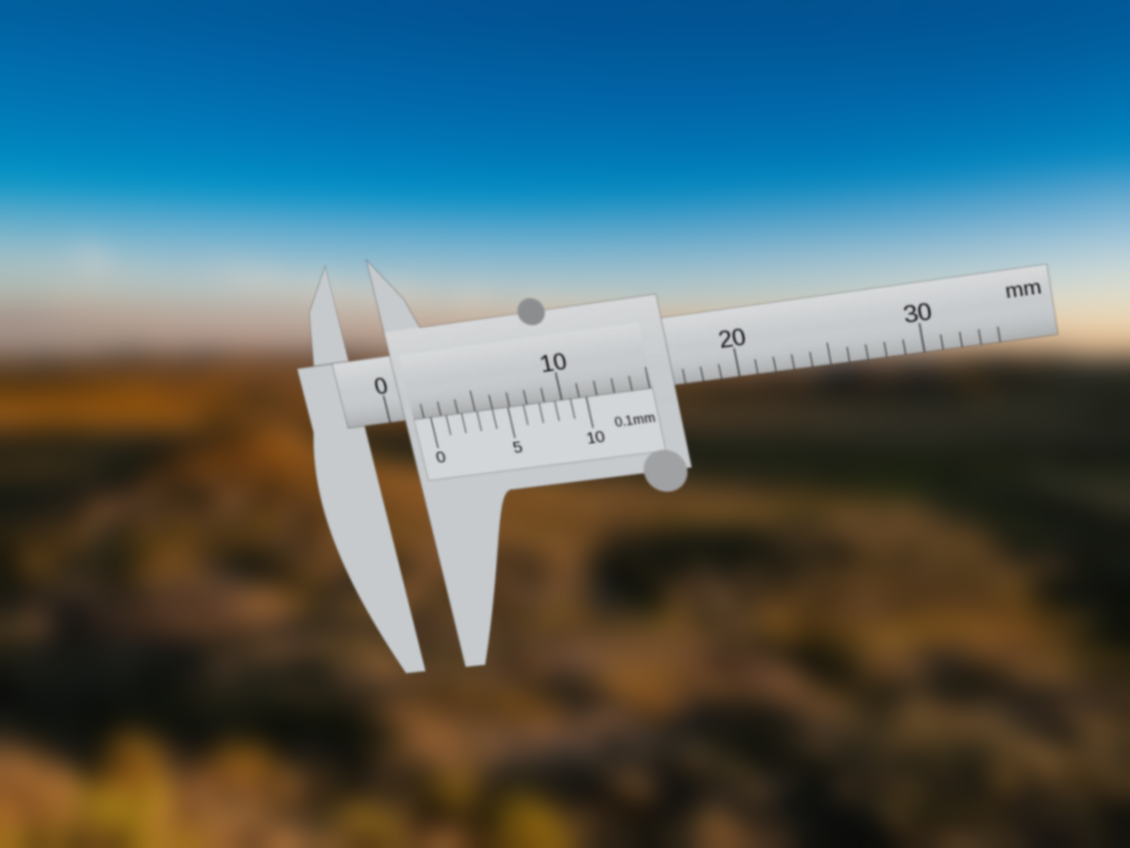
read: 2.4 mm
